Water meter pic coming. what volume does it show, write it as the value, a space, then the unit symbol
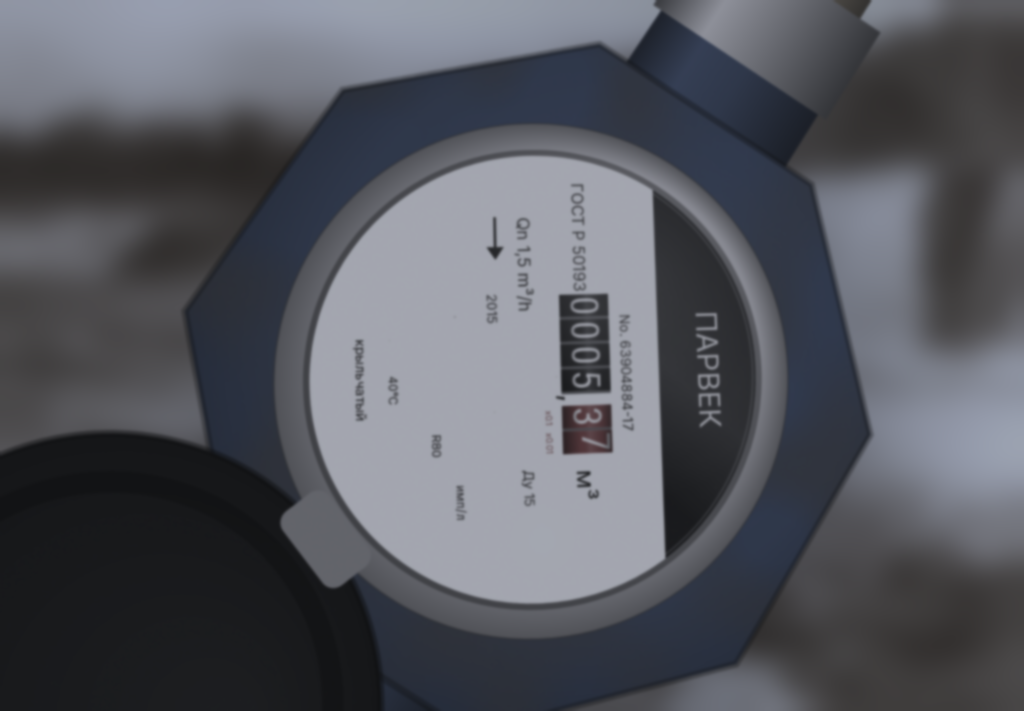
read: 5.37 m³
